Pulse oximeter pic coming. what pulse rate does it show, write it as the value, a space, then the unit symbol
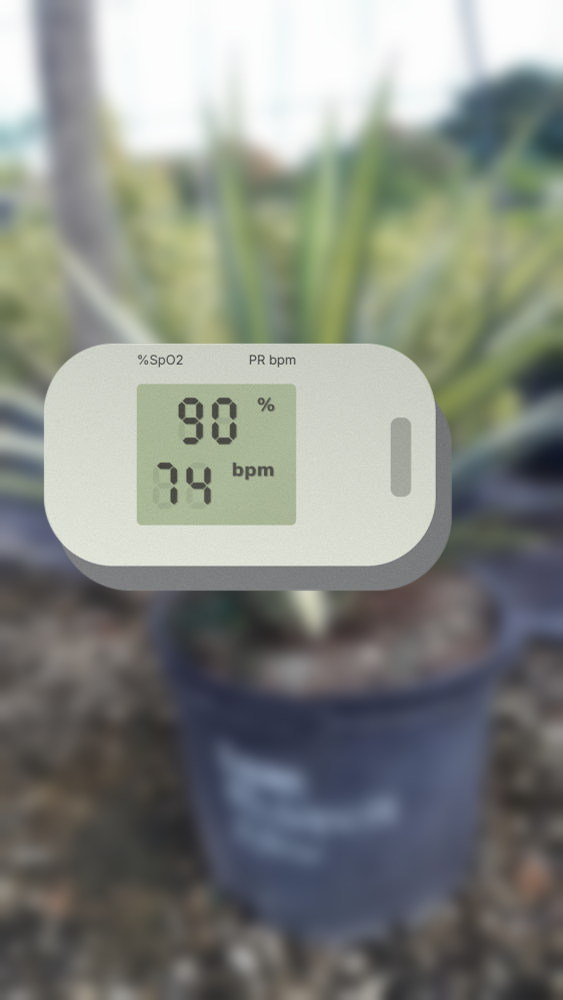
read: 74 bpm
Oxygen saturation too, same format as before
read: 90 %
